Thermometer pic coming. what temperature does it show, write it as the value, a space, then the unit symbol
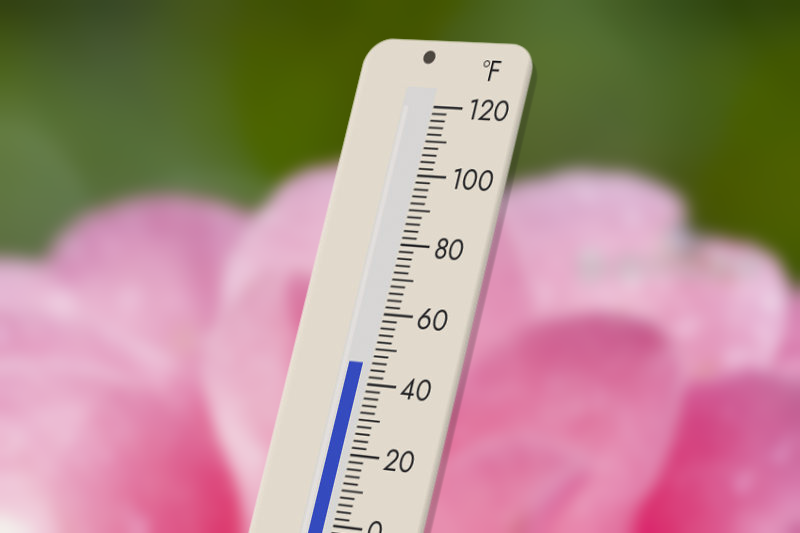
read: 46 °F
